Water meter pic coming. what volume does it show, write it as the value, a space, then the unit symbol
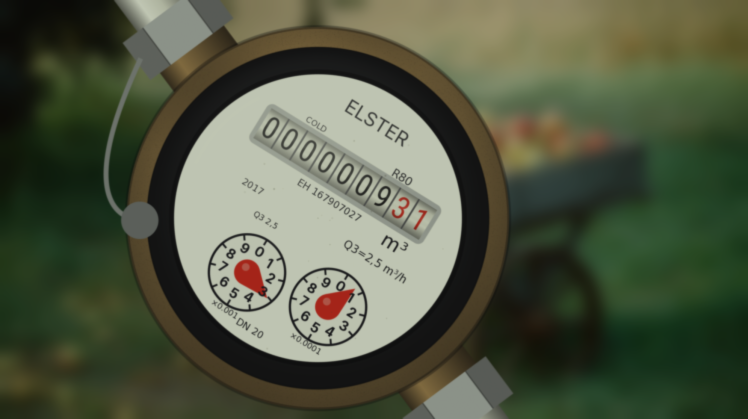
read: 9.3130 m³
